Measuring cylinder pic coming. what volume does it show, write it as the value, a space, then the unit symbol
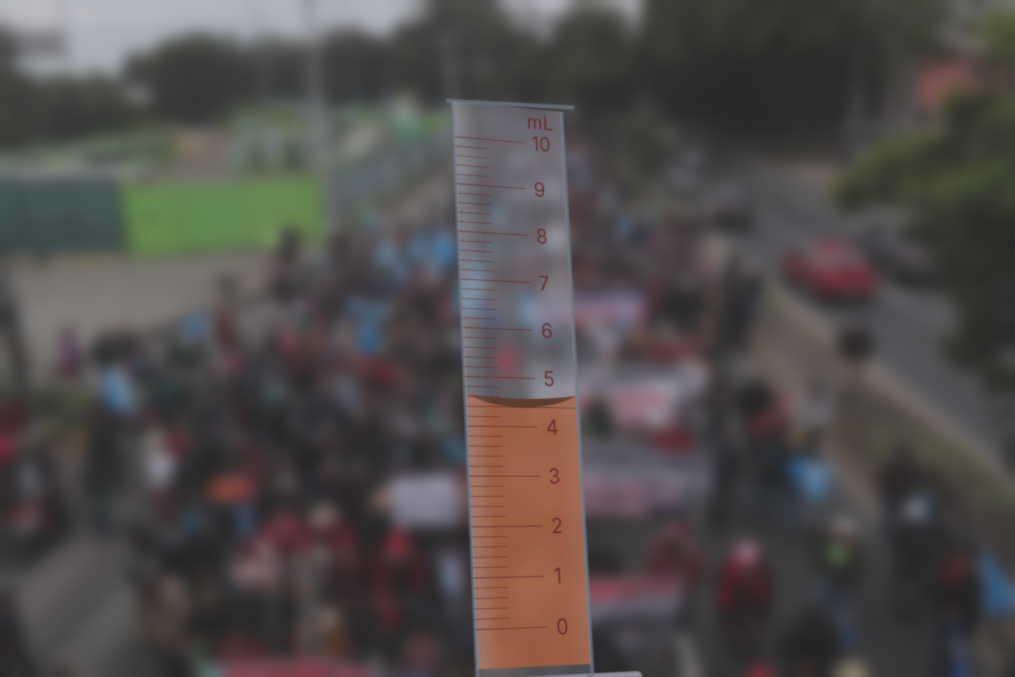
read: 4.4 mL
